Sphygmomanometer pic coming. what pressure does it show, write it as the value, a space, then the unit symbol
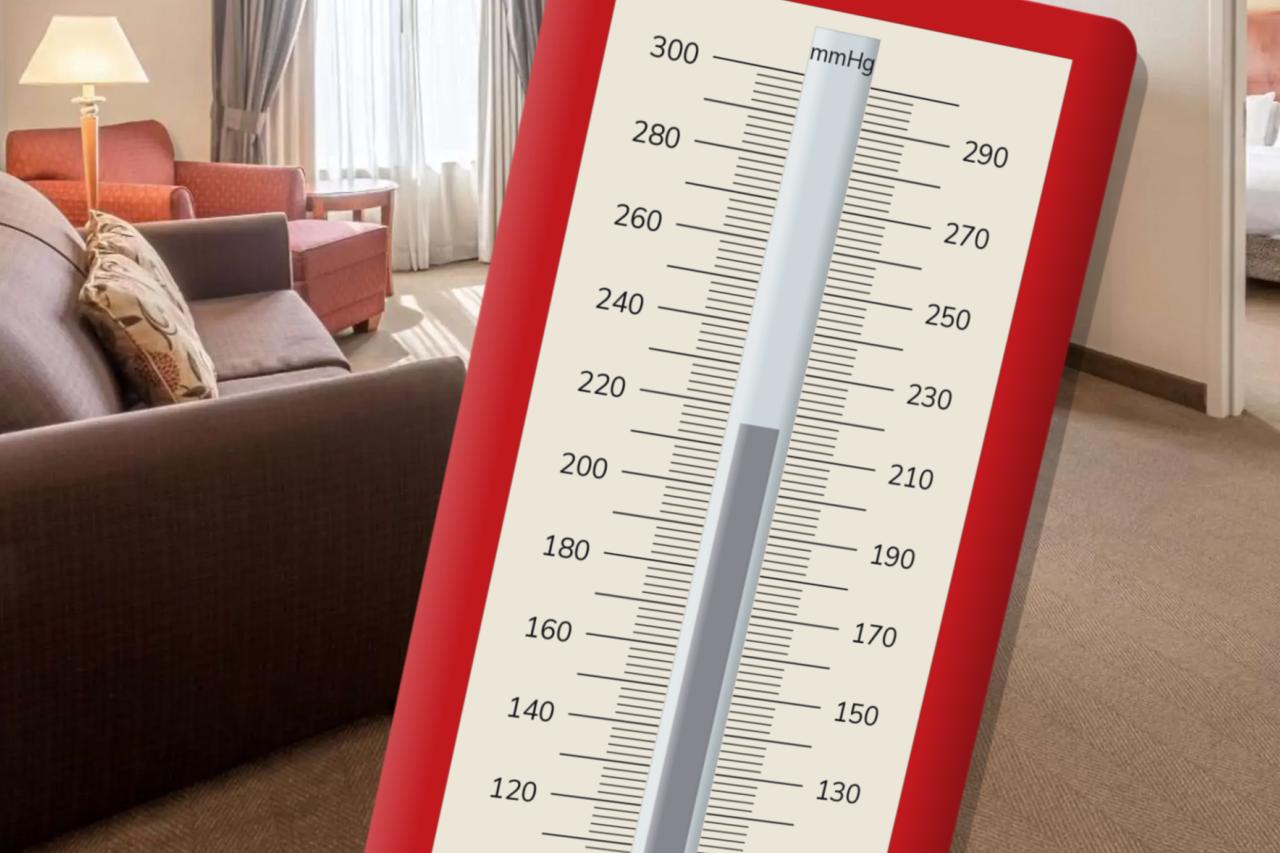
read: 216 mmHg
